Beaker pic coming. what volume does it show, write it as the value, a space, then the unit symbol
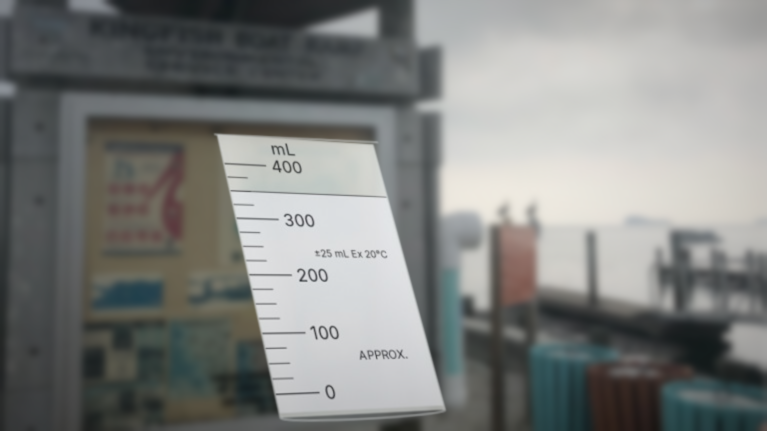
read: 350 mL
